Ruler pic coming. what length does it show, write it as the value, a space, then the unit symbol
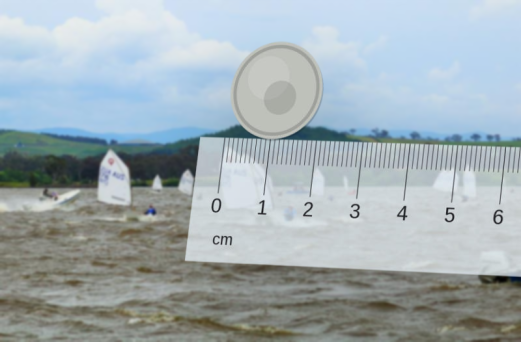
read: 2 cm
